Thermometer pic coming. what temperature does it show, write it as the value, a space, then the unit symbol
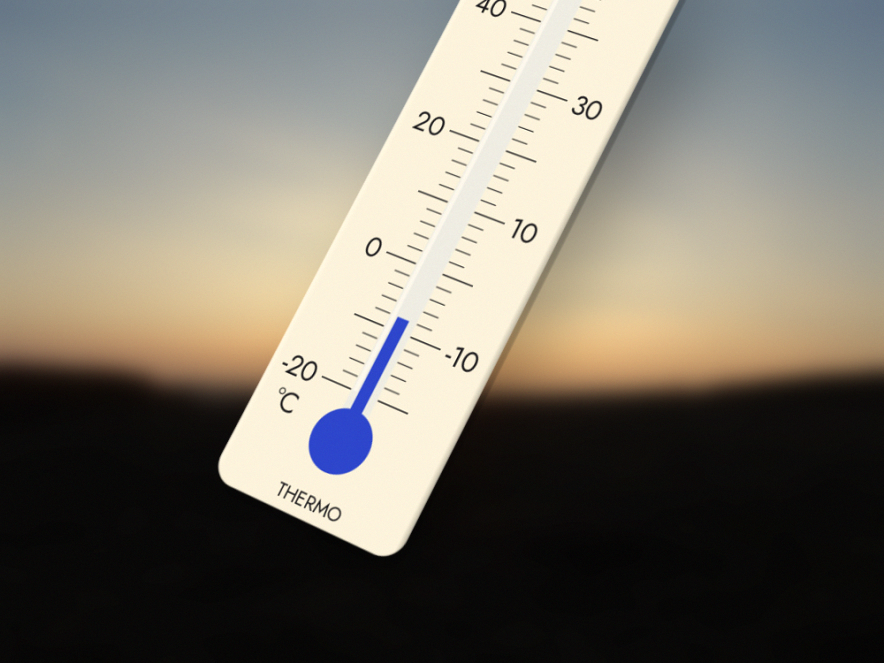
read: -8 °C
